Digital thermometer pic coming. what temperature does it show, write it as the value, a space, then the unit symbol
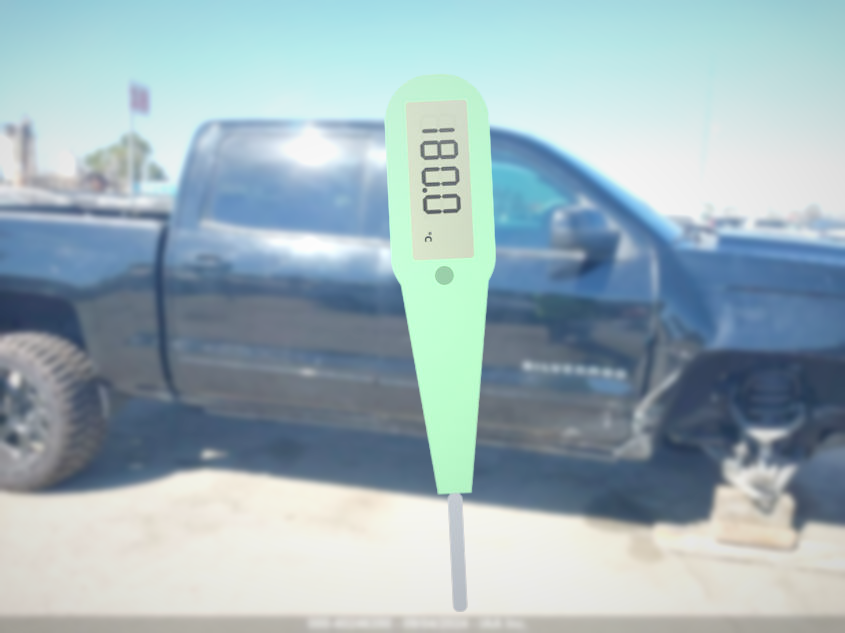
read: 180.0 °C
